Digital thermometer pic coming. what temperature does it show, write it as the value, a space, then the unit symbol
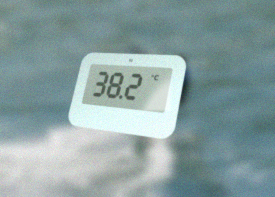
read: 38.2 °C
